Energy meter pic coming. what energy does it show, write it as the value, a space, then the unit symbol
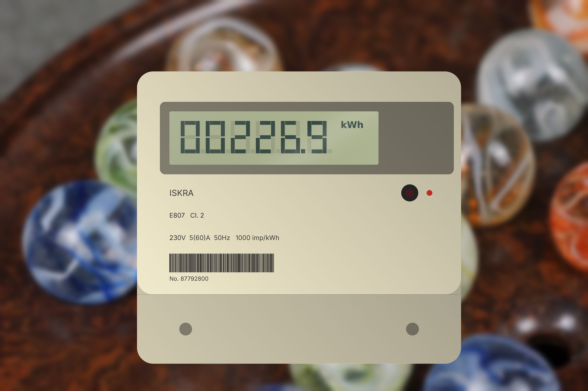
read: 226.9 kWh
